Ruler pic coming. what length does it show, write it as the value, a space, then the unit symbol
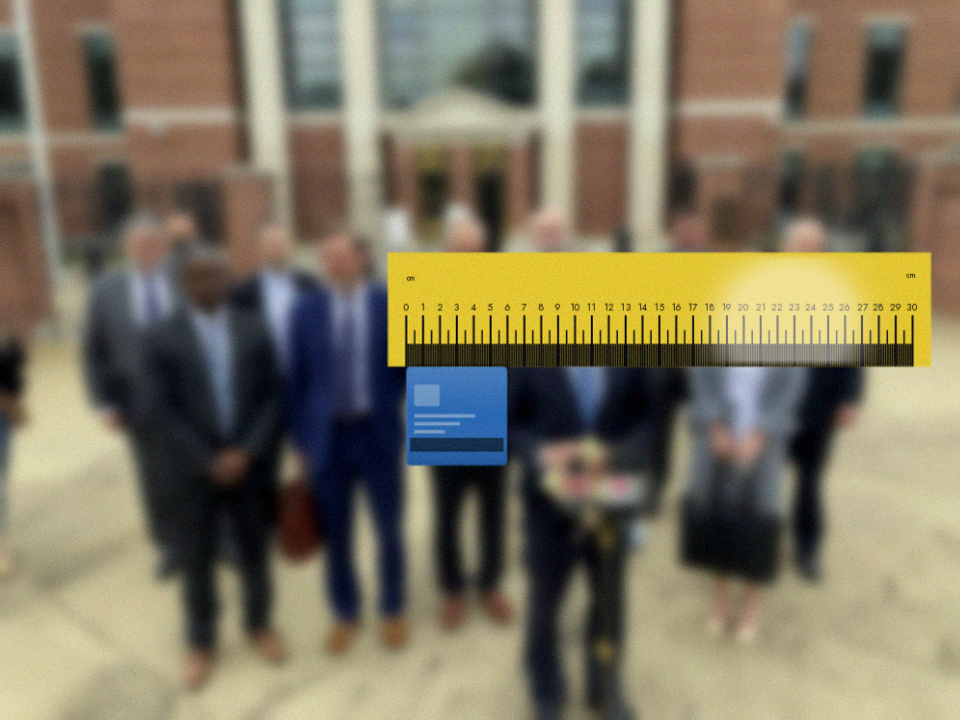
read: 6 cm
